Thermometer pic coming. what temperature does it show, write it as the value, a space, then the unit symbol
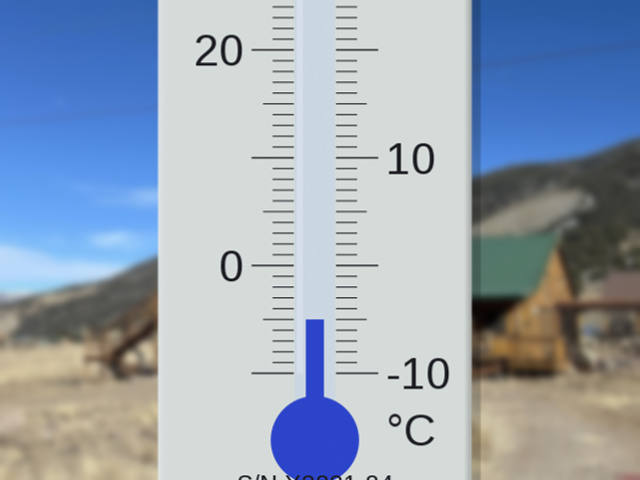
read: -5 °C
